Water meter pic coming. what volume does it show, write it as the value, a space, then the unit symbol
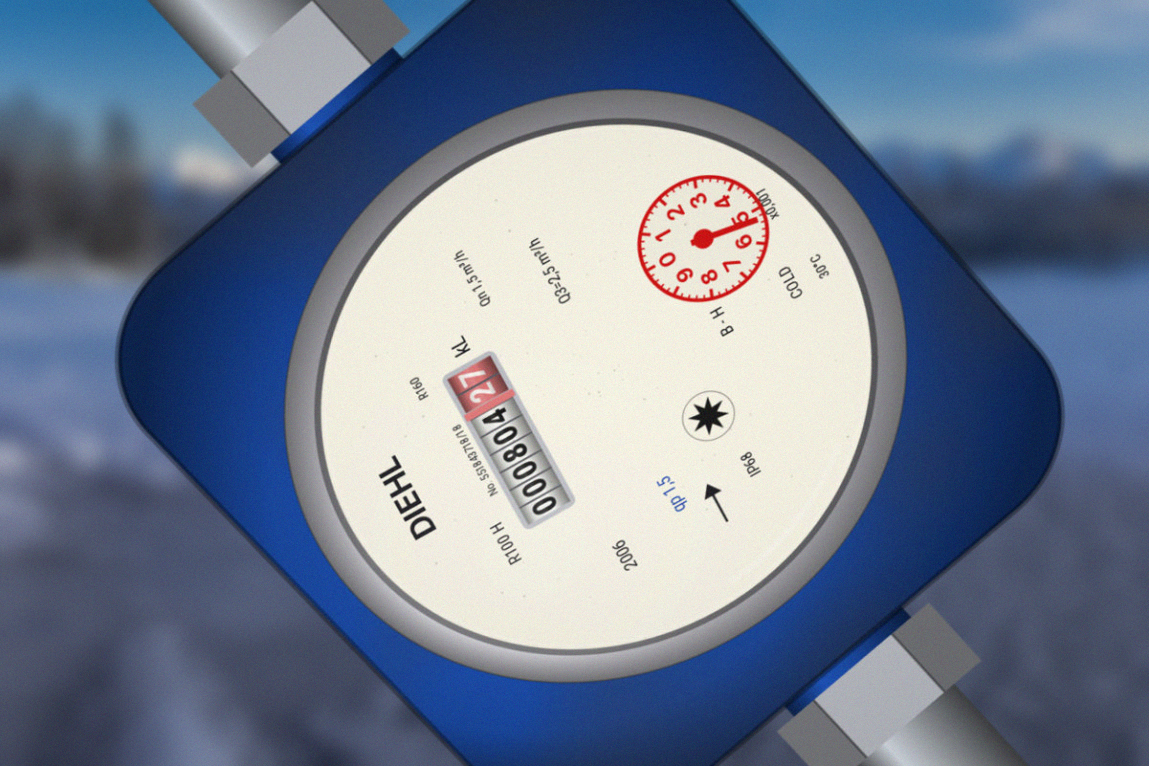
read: 804.275 kL
